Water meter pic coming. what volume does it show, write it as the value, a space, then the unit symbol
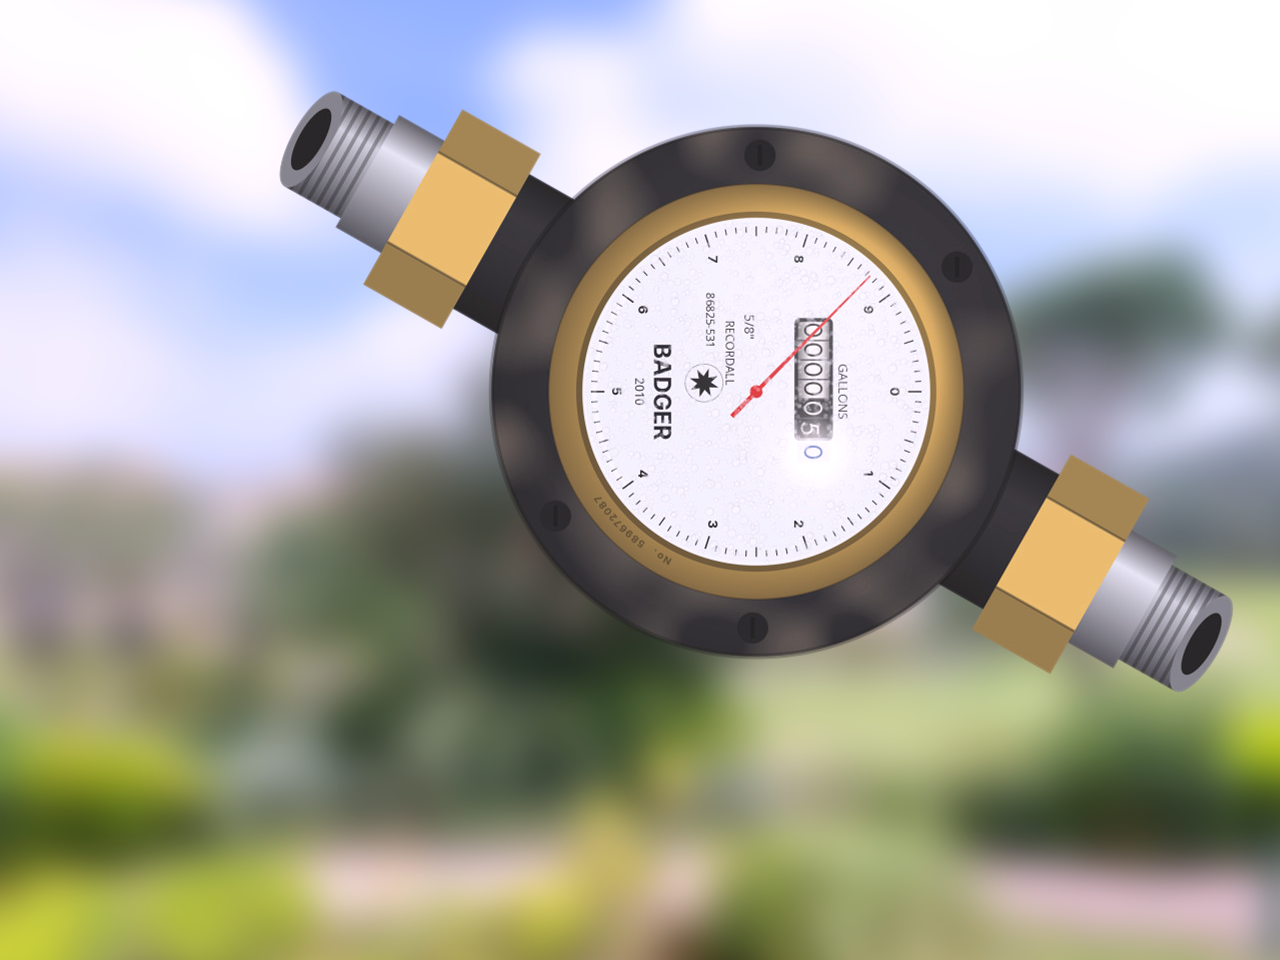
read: 48.7 gal
